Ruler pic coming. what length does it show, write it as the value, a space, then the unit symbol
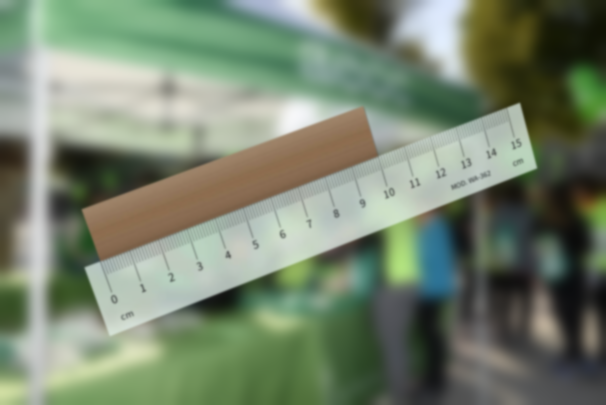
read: 10 cm
